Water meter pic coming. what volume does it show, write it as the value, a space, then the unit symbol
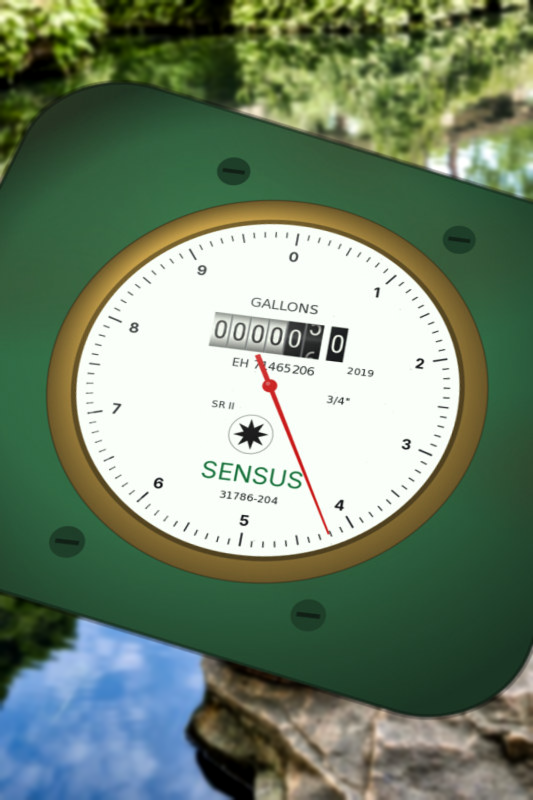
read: 54.2 gal
